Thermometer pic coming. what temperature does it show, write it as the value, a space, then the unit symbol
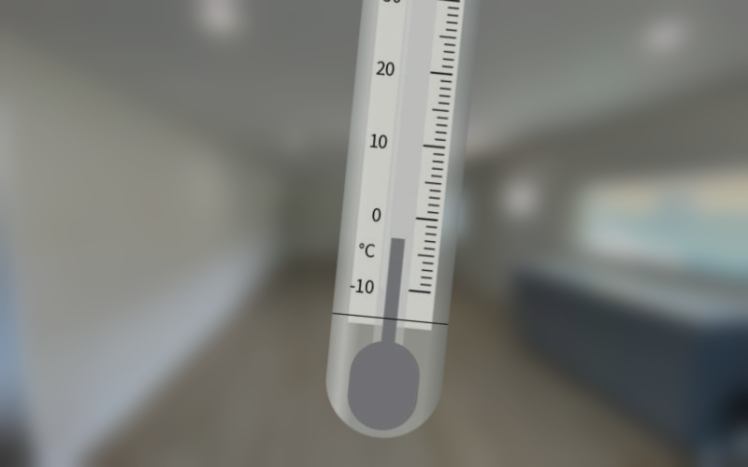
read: -3 °C
